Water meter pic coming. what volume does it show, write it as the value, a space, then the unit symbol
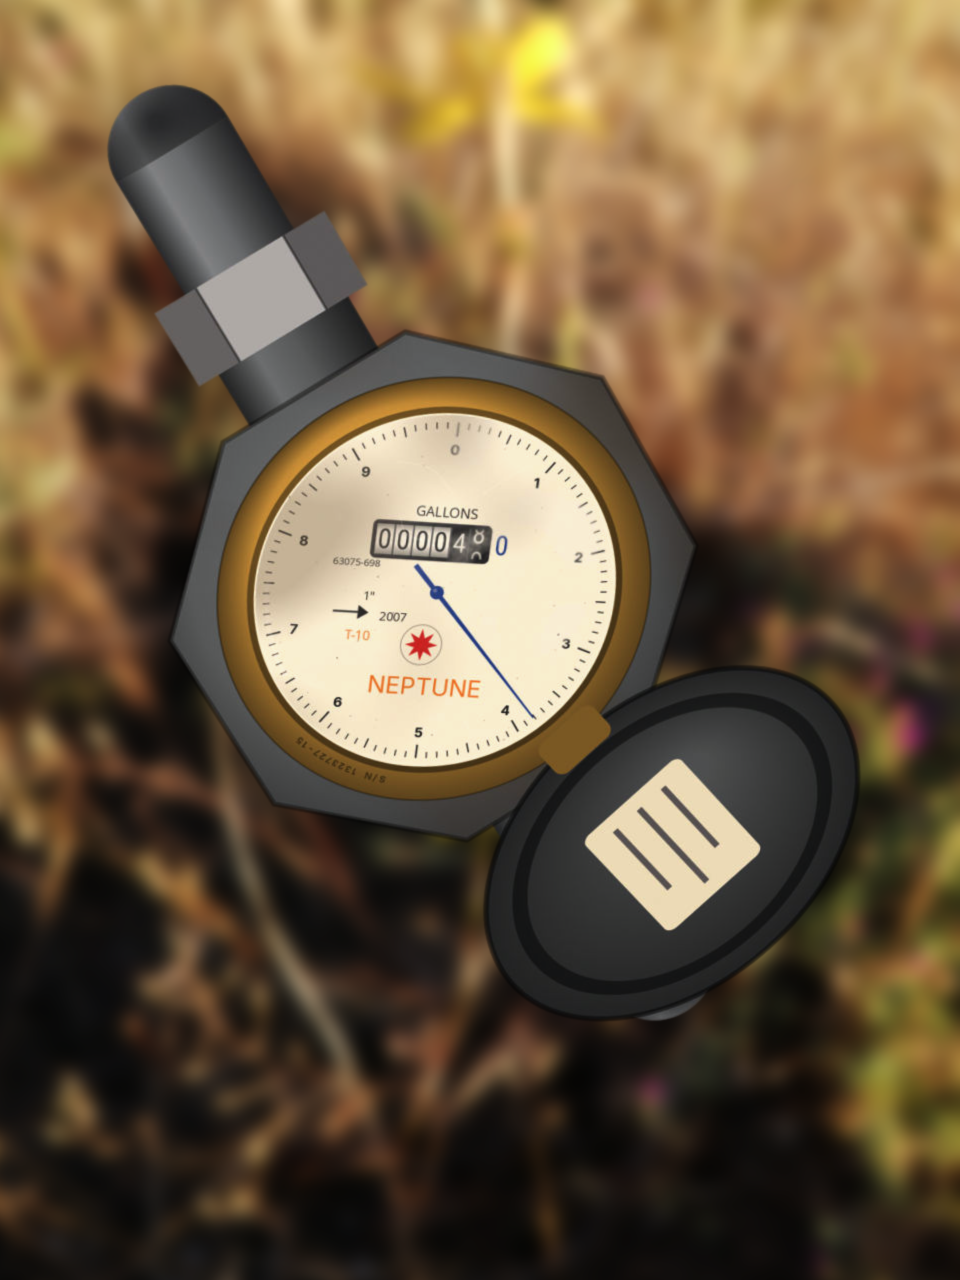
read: 483.8 gal
